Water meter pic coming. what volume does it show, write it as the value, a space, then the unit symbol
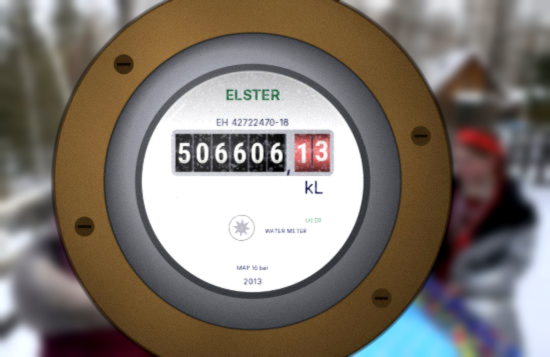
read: 506606.13 kL
